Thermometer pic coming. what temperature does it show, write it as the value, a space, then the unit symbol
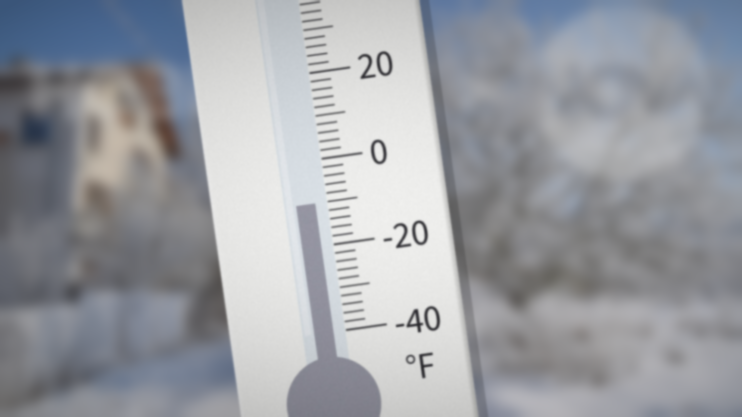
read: -10 °F
